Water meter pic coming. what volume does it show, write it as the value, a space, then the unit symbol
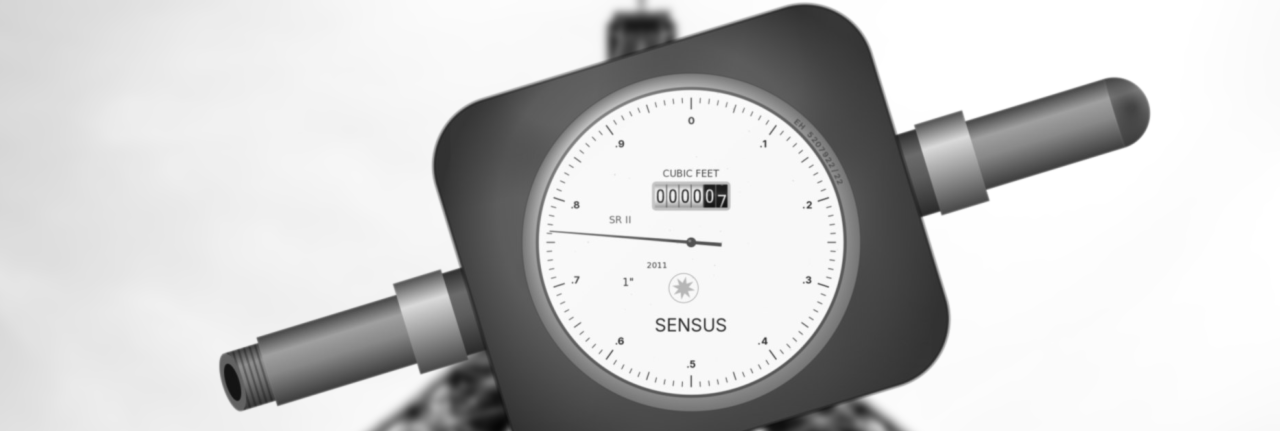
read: 6.76 ft³
